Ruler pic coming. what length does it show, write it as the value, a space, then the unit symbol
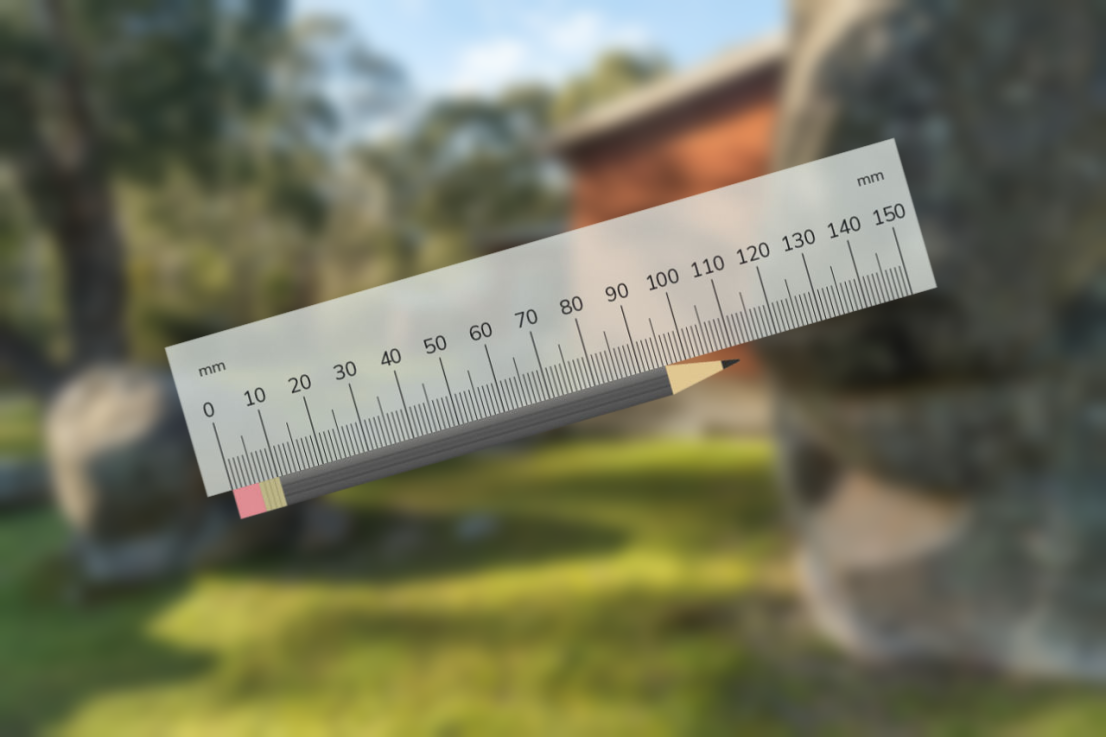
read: 111 mm
